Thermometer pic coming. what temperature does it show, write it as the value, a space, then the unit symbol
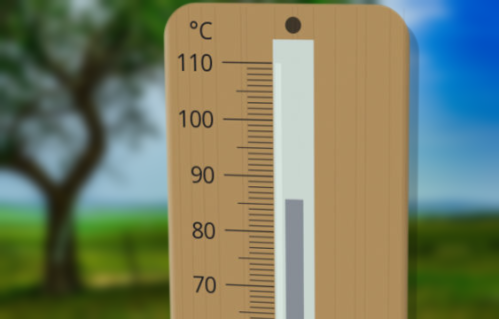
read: 86 °C
